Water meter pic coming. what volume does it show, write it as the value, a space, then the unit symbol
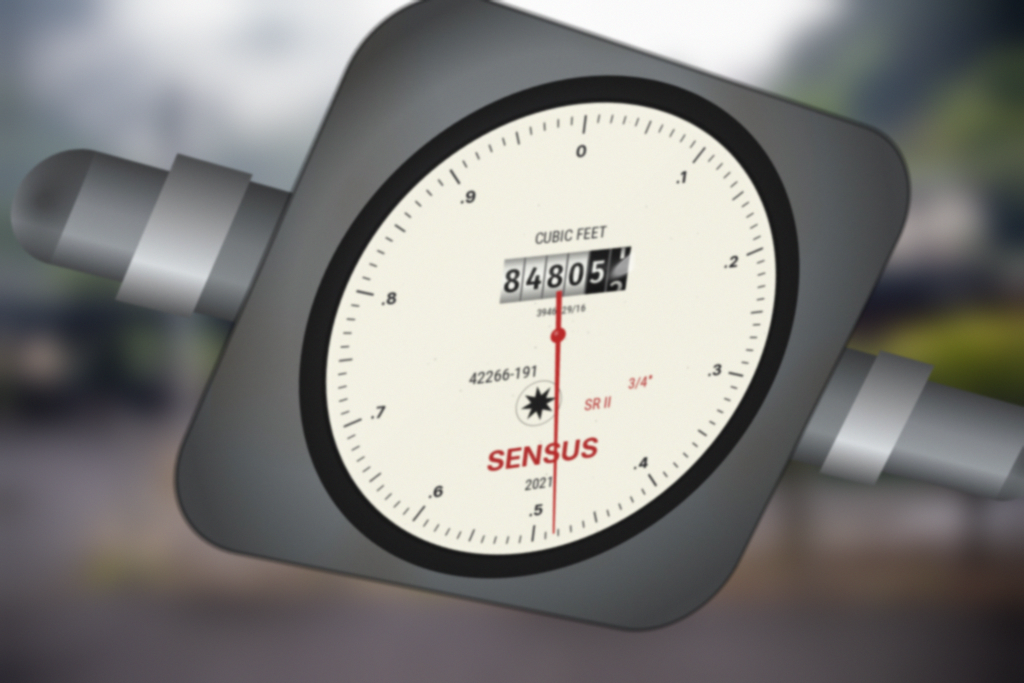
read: 848051.48 ft³
